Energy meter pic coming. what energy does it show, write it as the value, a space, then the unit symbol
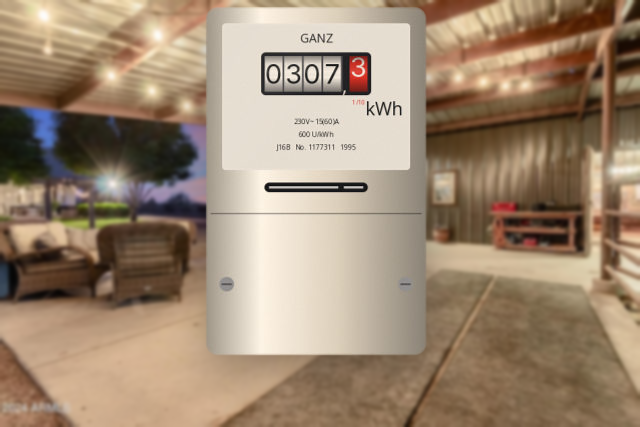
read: 307.3 kWh
